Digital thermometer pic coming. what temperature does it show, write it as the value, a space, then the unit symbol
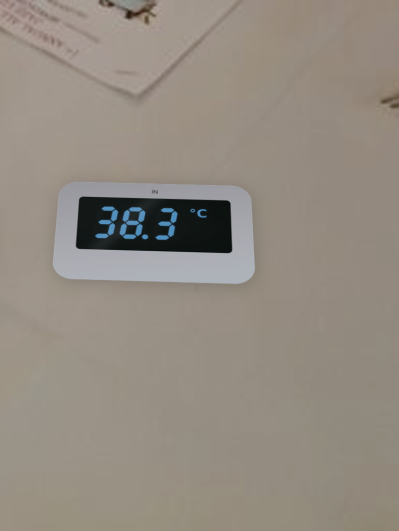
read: 38.3 °C
